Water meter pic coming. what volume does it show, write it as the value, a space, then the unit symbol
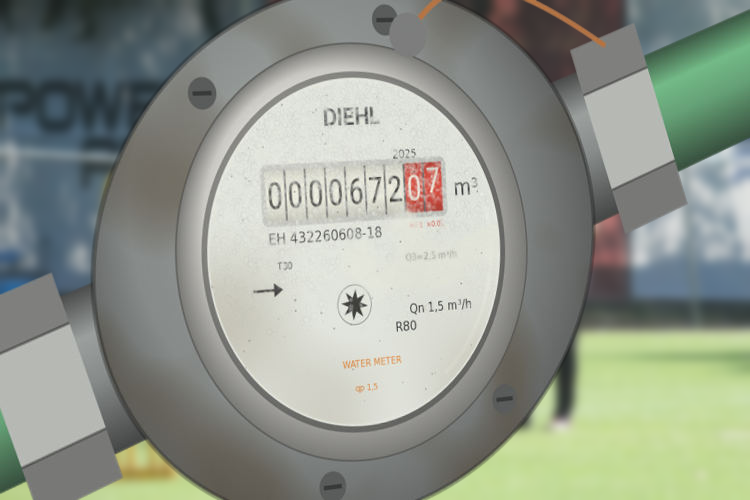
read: 672.07 m³
